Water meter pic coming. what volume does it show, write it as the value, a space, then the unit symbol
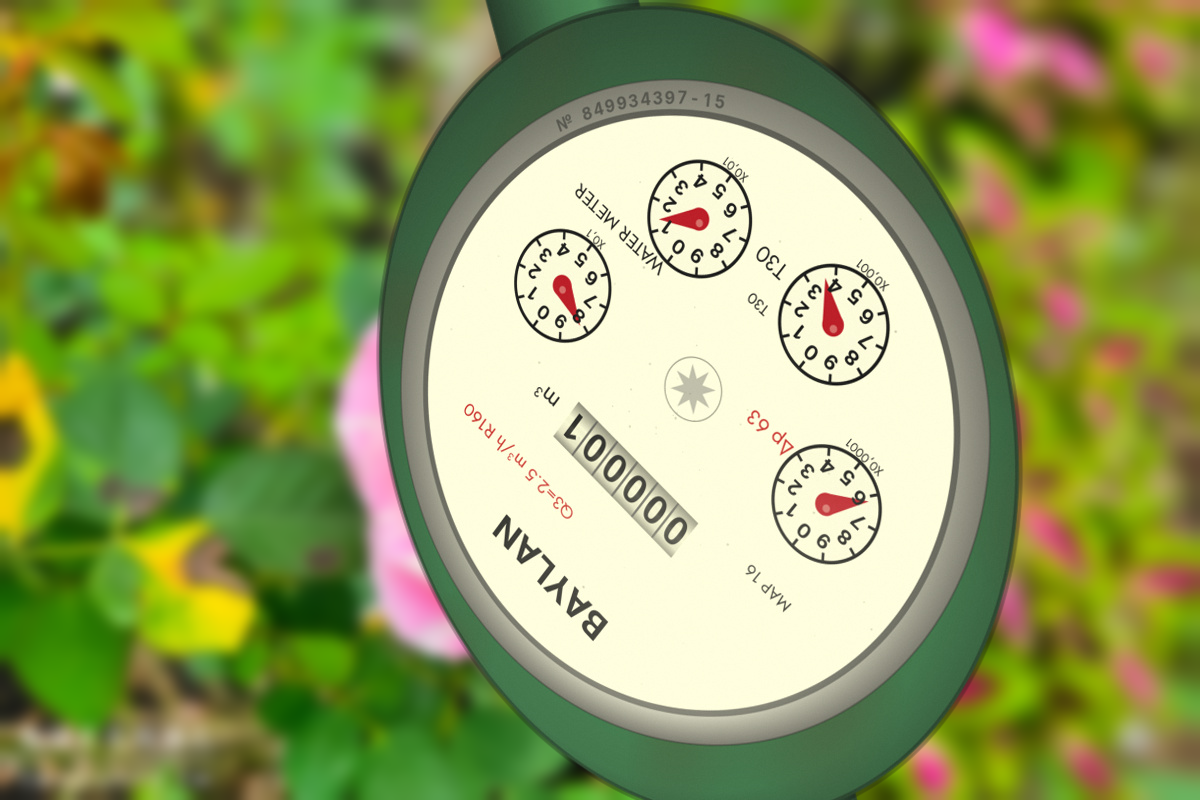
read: 1.8136 m³
